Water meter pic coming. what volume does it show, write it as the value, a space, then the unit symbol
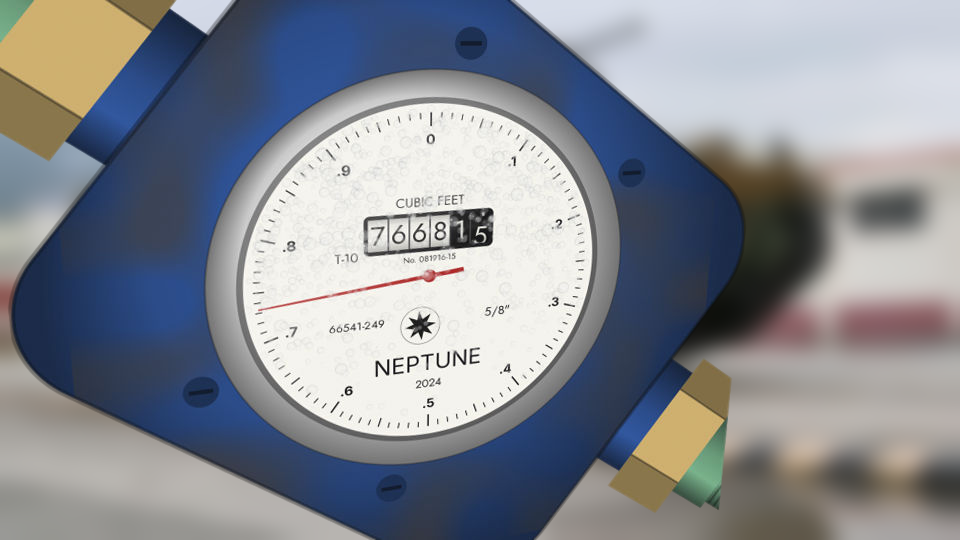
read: 766814.73 ft³
